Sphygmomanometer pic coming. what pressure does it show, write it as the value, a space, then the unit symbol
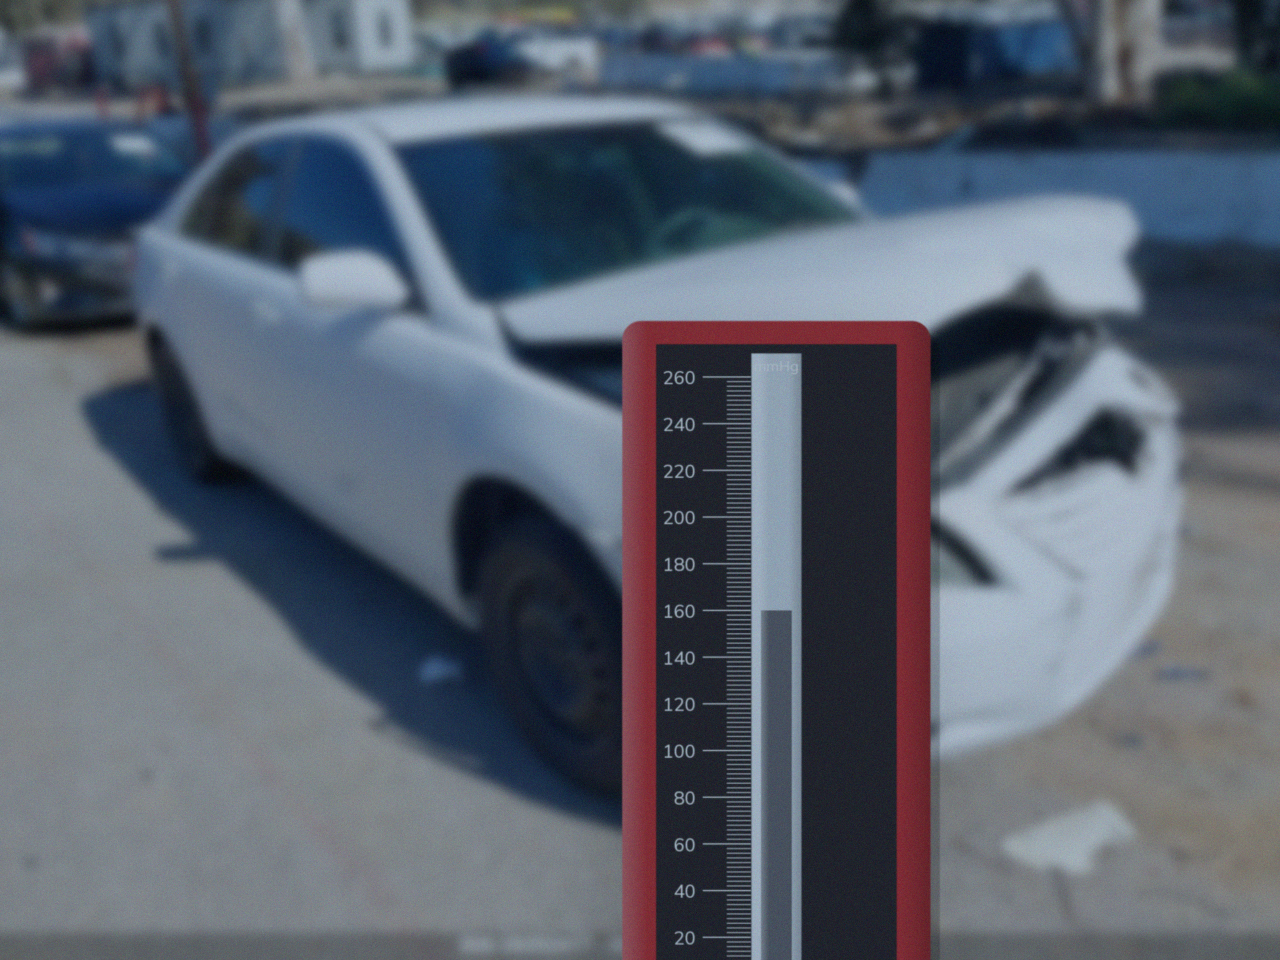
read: 160 mmHg
